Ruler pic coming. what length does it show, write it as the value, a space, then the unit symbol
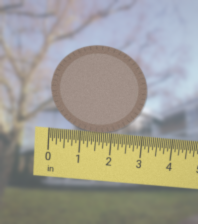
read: 3 in
